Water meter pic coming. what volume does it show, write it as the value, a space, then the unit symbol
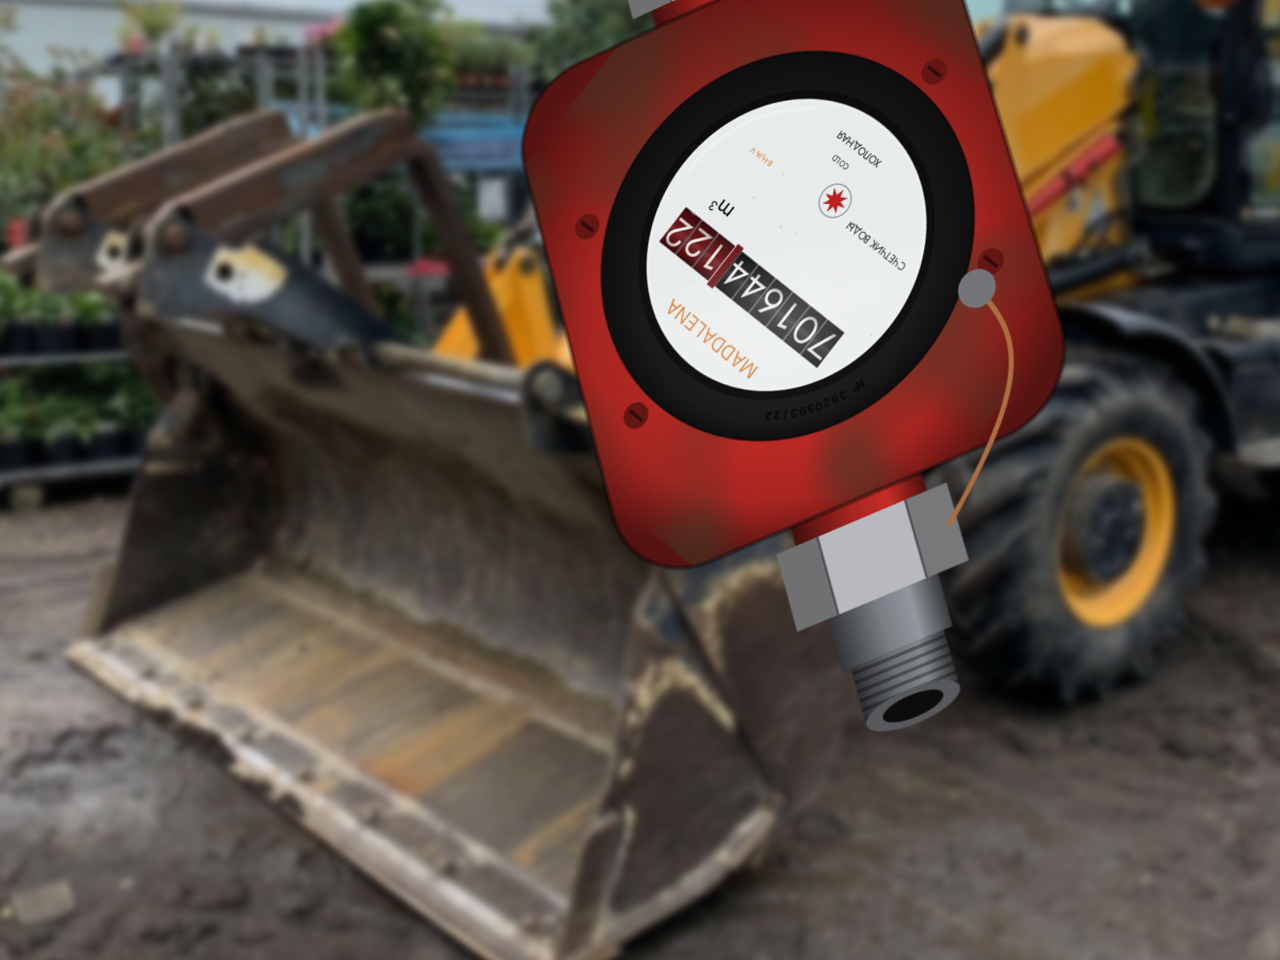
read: 701644.122 m³
